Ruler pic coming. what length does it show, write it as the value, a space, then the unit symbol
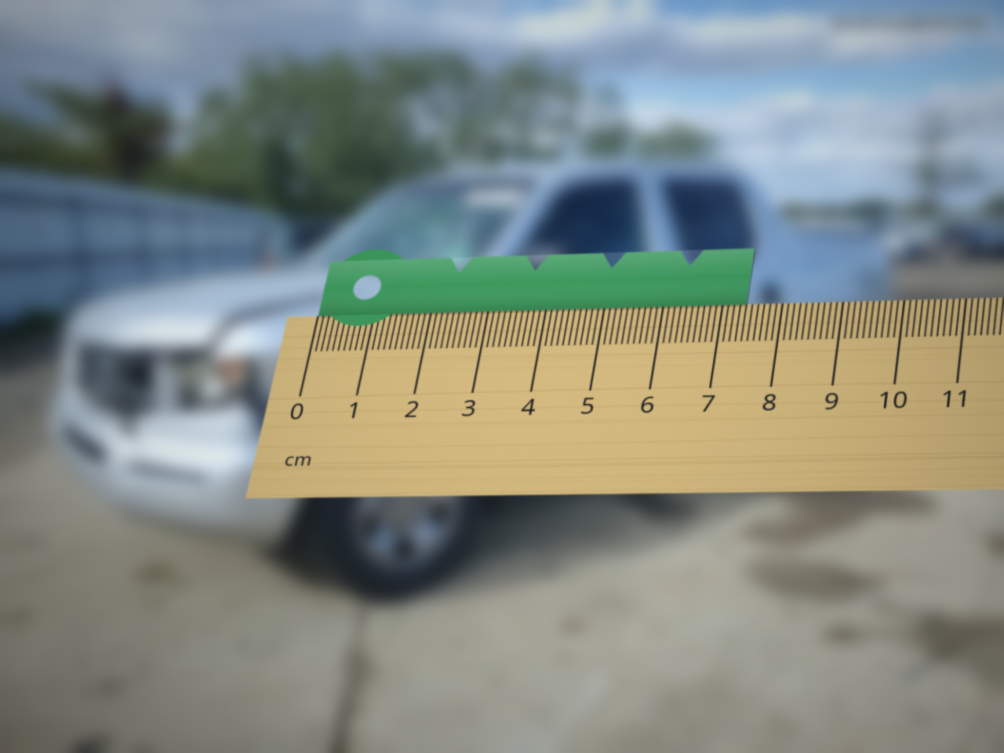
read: 7.4 cm
